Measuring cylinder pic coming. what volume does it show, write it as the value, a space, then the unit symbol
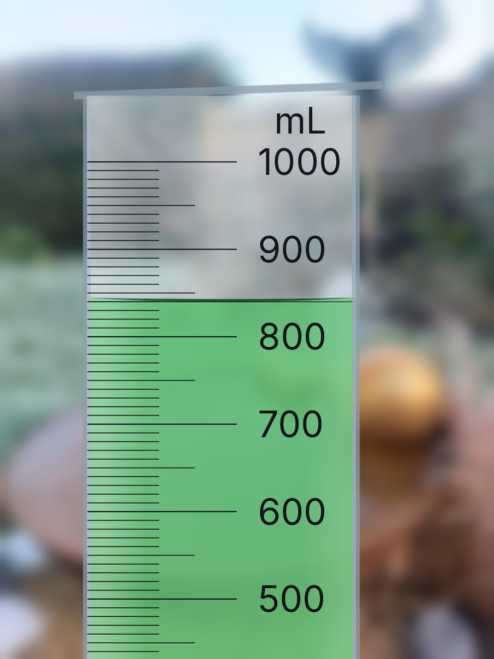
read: 840 mL
